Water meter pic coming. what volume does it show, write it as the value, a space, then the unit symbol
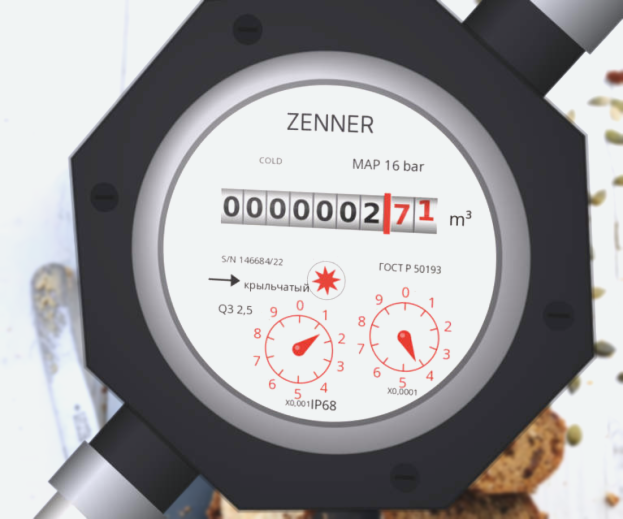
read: 2.7114 m³
